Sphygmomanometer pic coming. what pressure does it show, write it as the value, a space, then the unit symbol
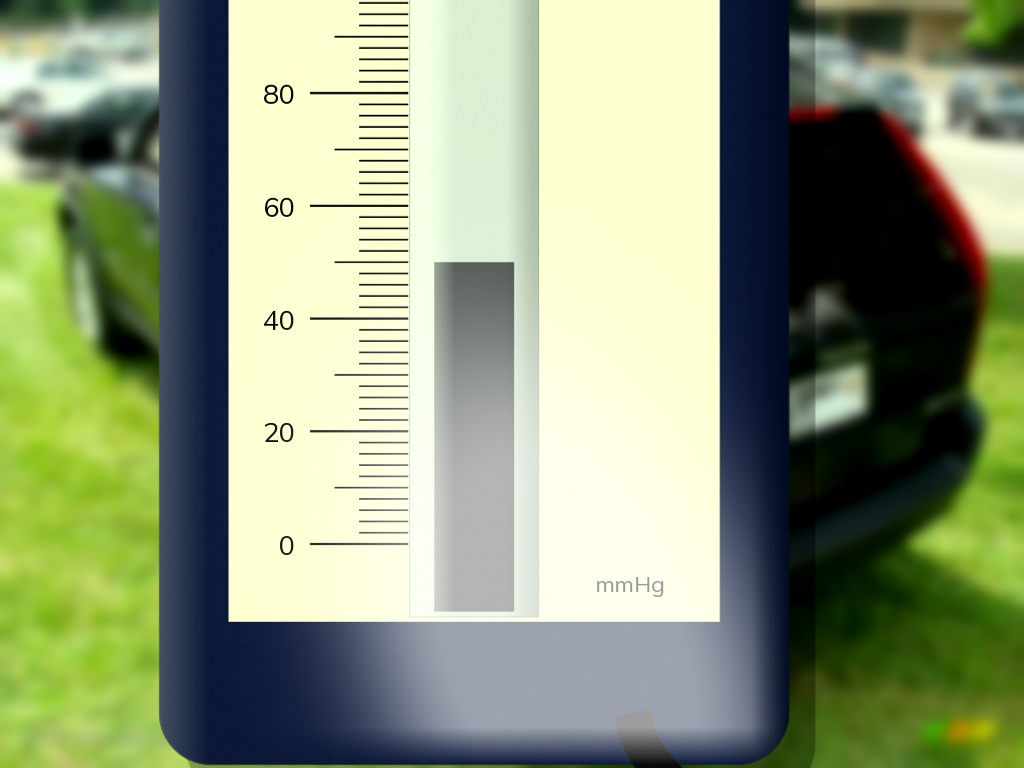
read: 50 mmHg
